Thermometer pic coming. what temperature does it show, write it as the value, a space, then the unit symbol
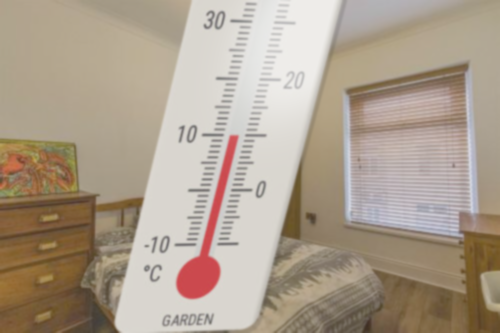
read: 10 °C
